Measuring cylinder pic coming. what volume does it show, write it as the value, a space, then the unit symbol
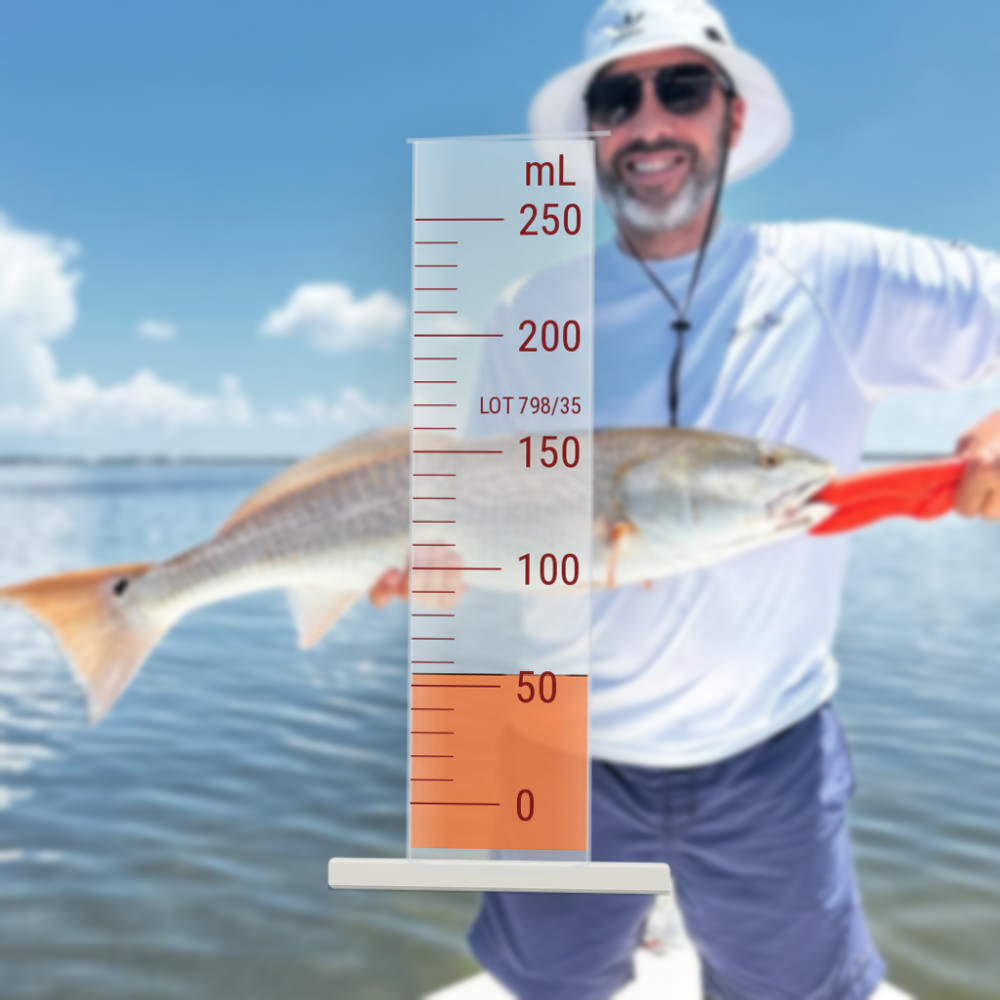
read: 55 mL
